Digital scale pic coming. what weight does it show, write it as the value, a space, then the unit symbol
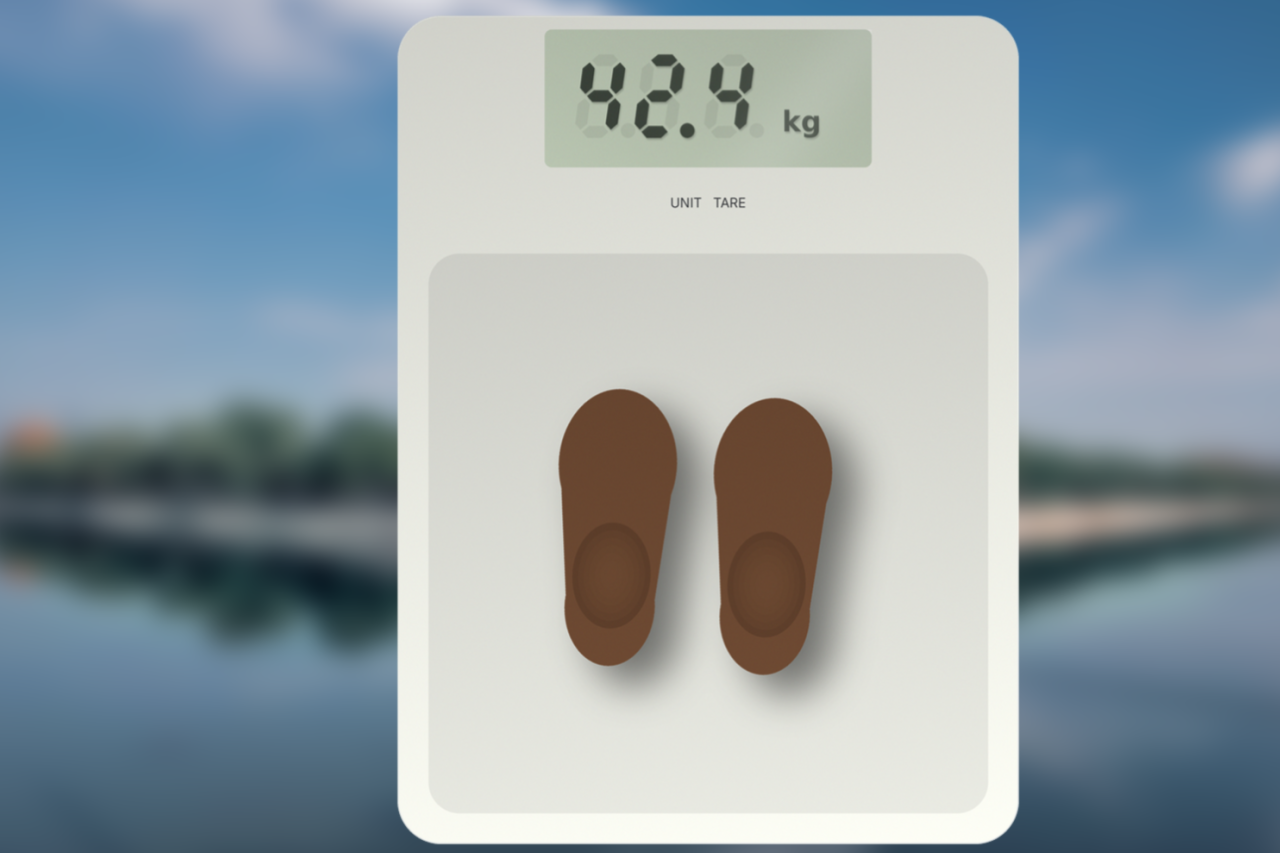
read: 42.4 kg
